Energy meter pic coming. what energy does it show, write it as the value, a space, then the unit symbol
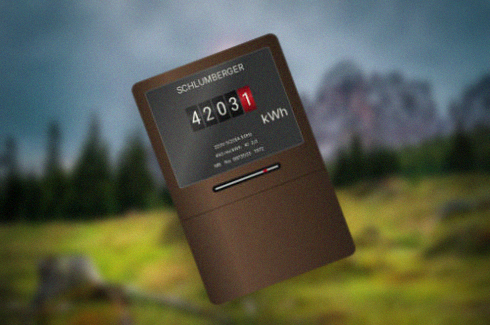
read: 4203.1 kWh
